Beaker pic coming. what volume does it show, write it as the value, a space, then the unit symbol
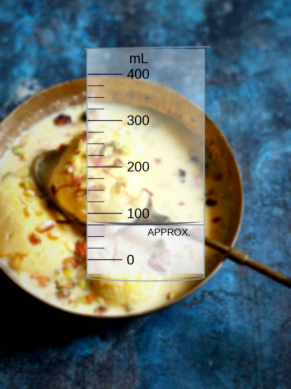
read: 75 mL
